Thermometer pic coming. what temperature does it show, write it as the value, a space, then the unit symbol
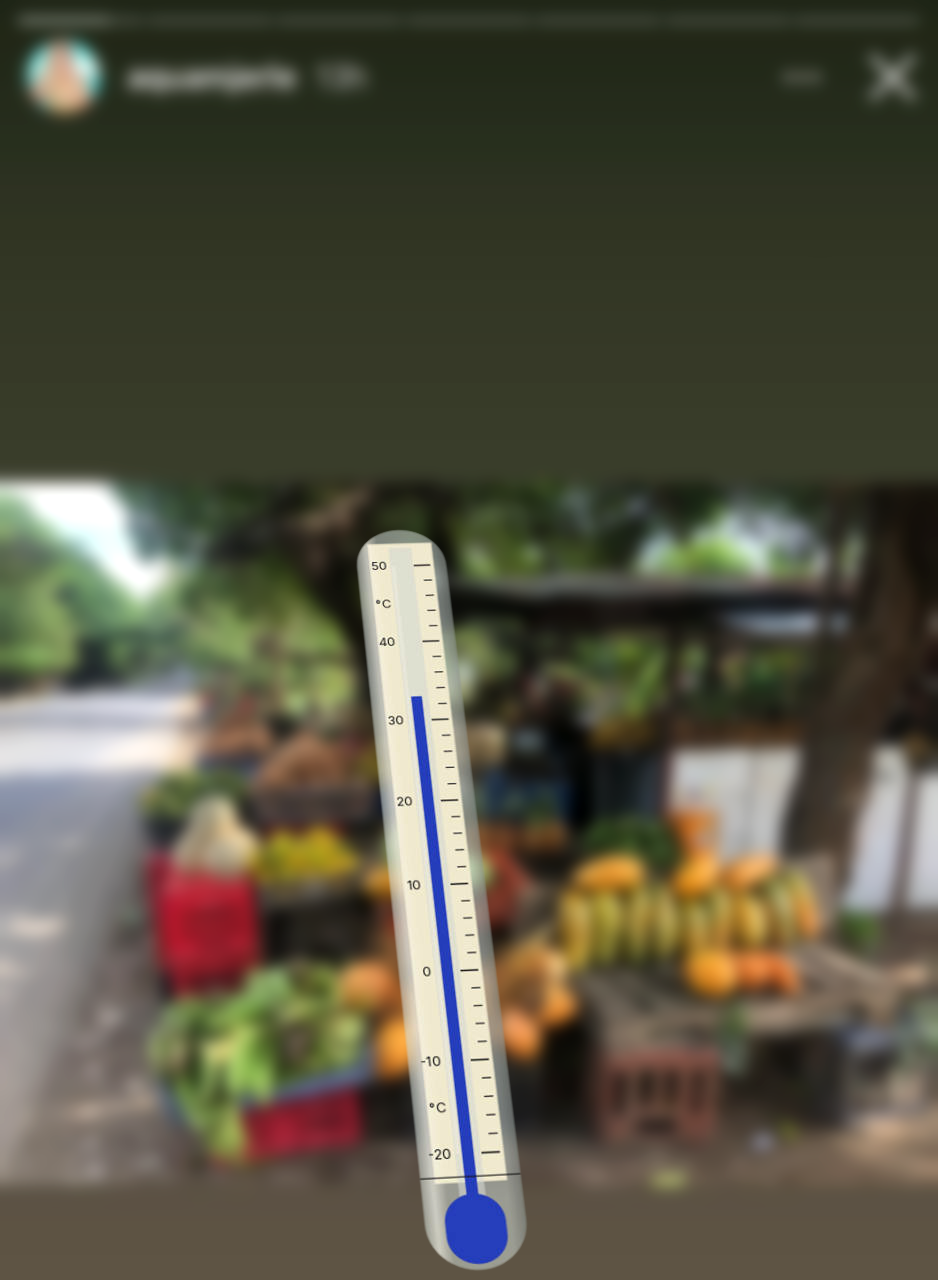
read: 33 °C
